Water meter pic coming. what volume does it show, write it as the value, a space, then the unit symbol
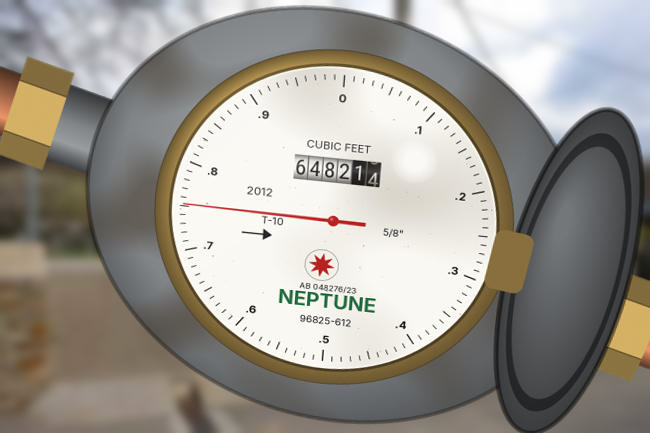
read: 648213.75 ft³
